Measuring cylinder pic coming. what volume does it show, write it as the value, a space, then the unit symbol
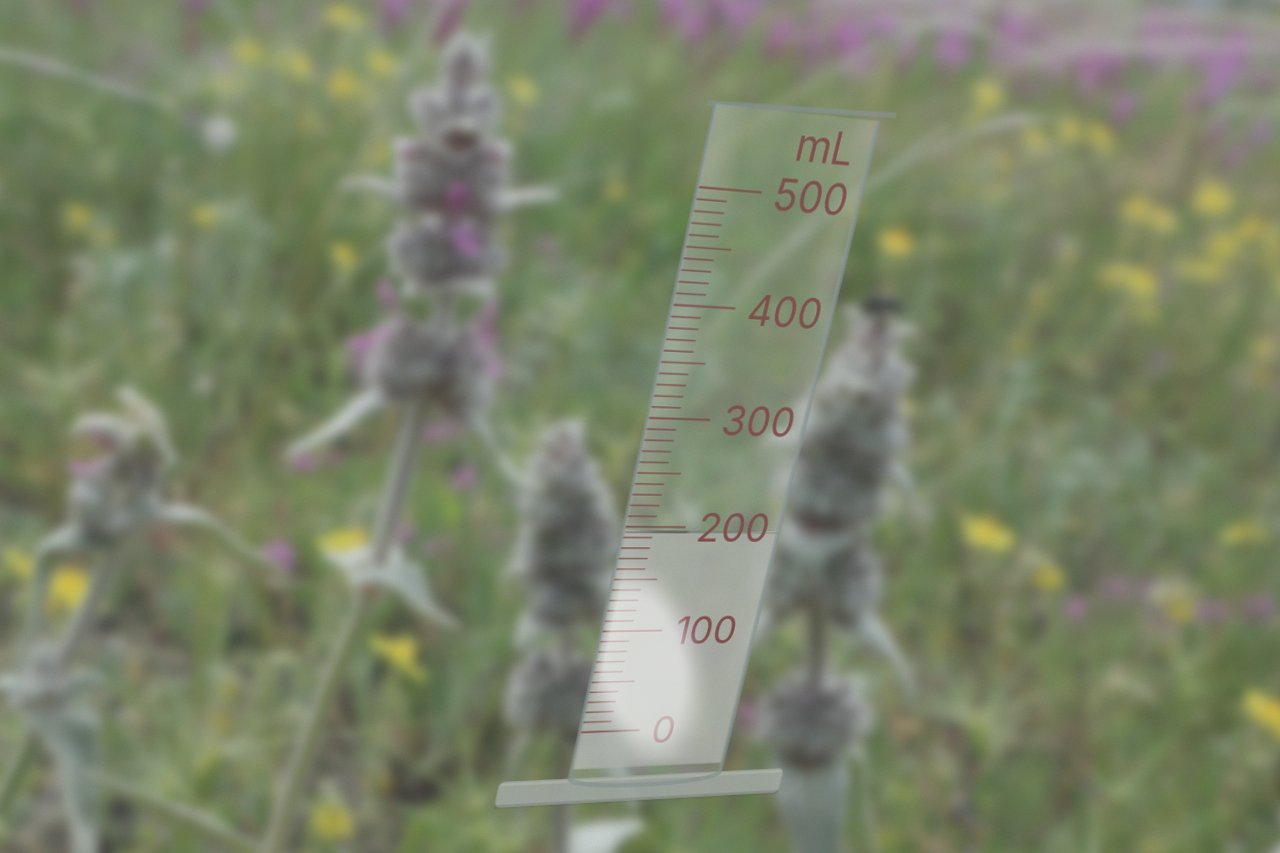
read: 195 mL
